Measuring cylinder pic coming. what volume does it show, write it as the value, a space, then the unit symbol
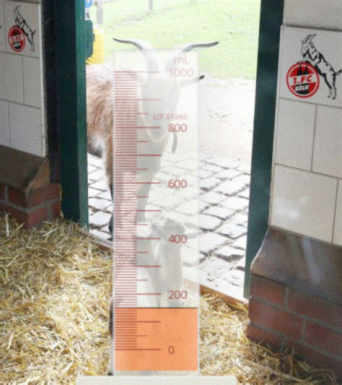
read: 150 mL
